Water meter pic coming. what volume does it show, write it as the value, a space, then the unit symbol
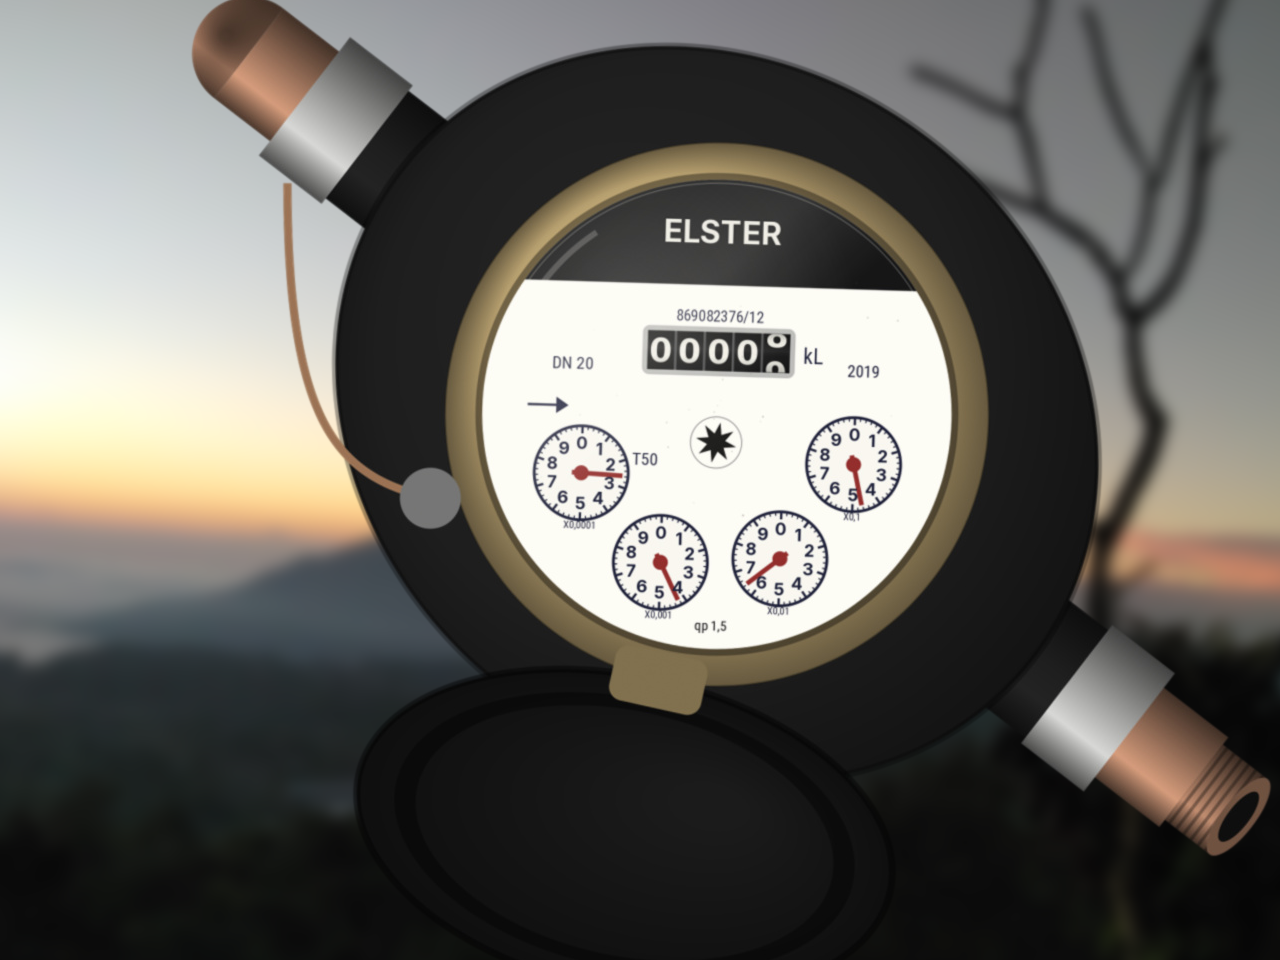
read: 8.4642 kL
